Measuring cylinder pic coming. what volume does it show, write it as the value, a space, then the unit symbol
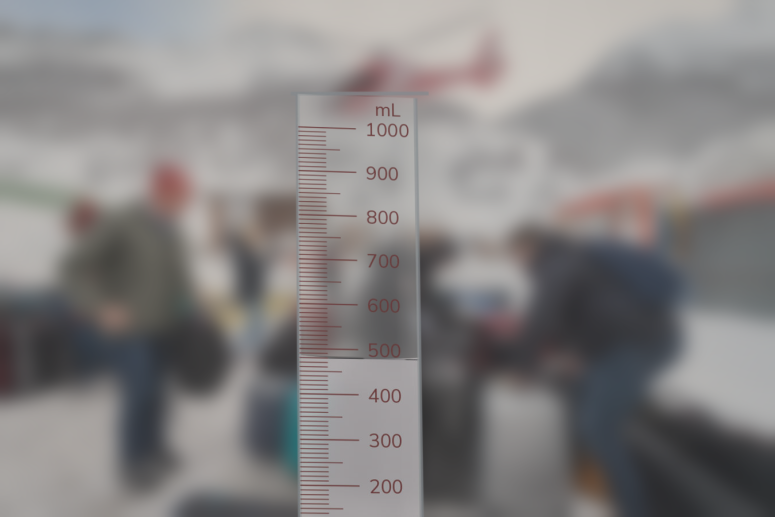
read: 480 mL
